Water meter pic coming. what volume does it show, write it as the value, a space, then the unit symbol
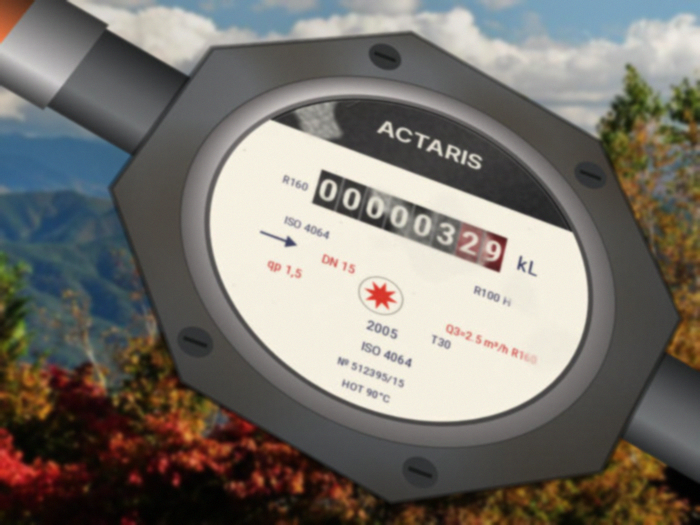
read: 3.29 kL
